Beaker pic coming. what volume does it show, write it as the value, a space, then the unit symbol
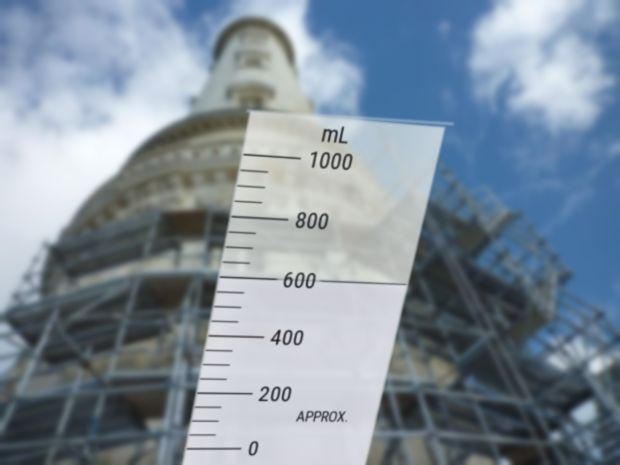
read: 600 mL
